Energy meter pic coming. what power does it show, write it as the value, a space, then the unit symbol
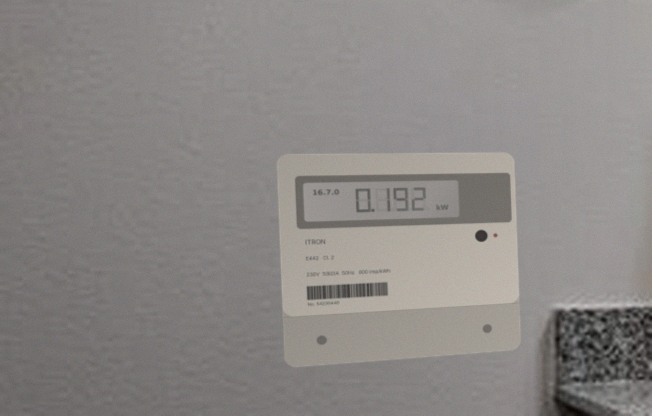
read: 0.192 kW
